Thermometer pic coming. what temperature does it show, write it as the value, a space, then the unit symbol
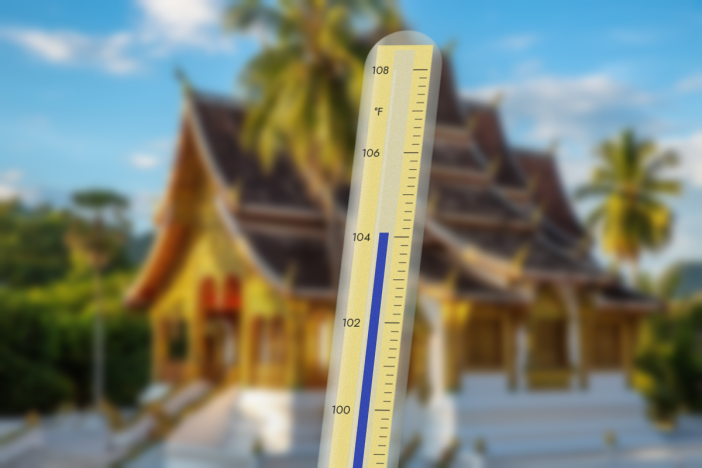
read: 104.1 °F
